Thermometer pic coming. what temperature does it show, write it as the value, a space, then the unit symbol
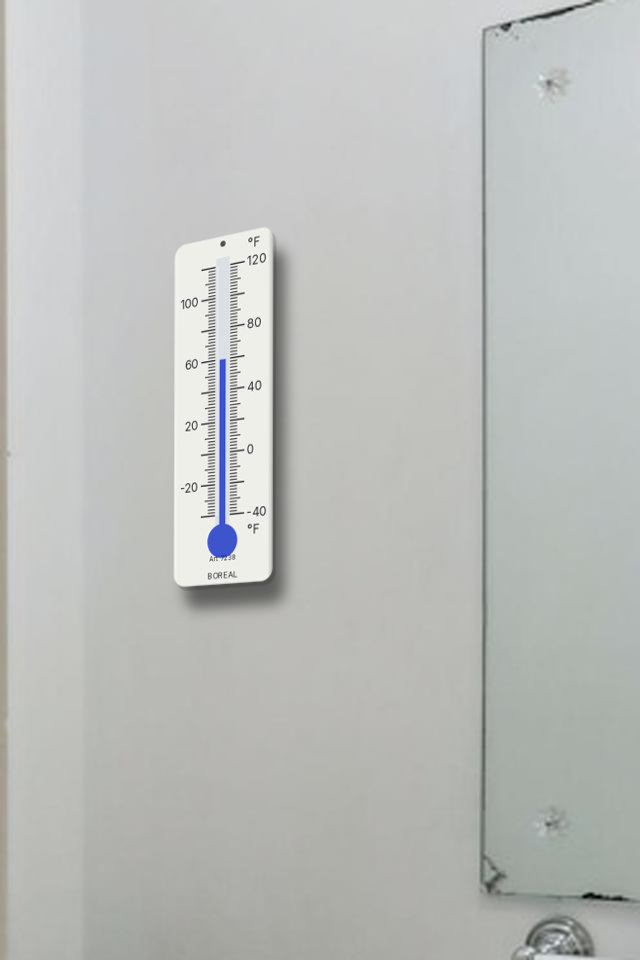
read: 60 °F
